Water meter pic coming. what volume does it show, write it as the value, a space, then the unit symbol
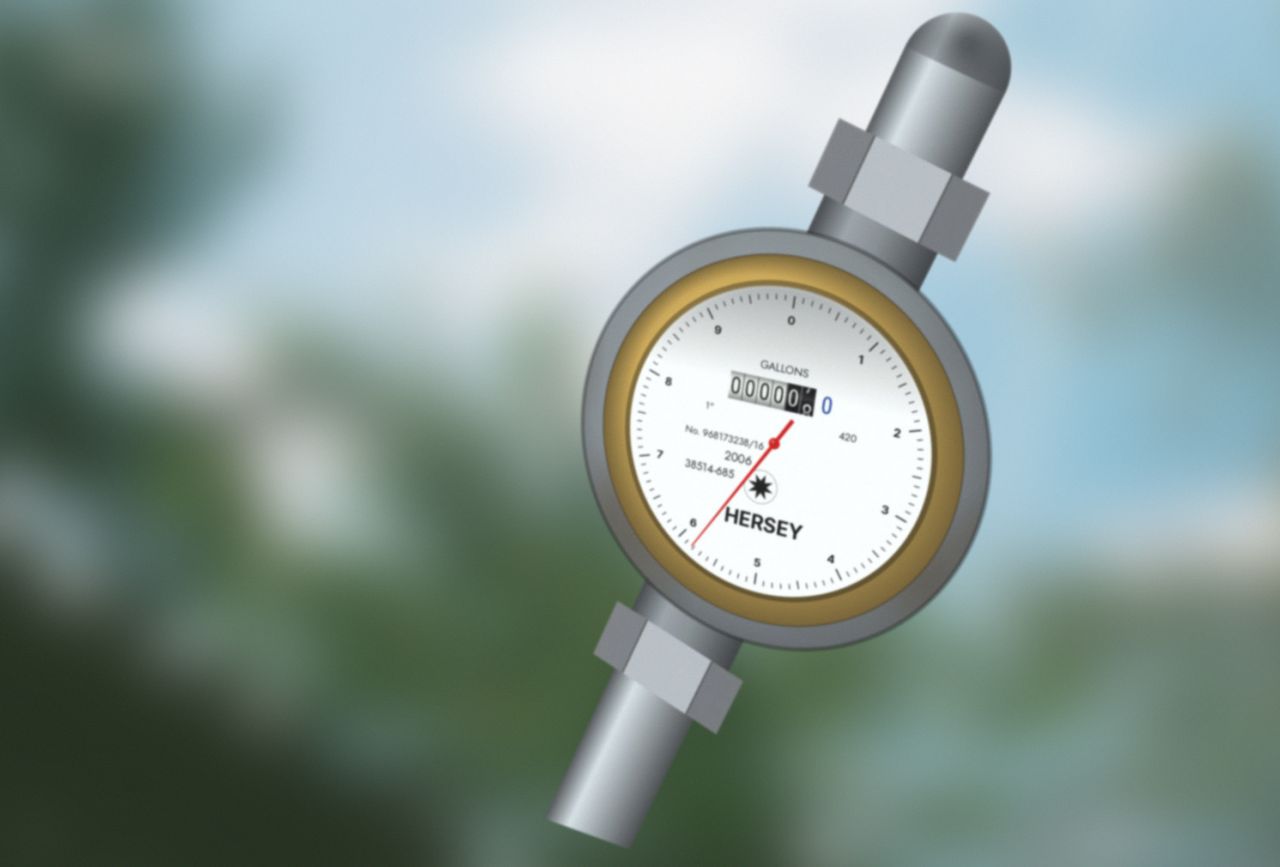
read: 75.8 gal
